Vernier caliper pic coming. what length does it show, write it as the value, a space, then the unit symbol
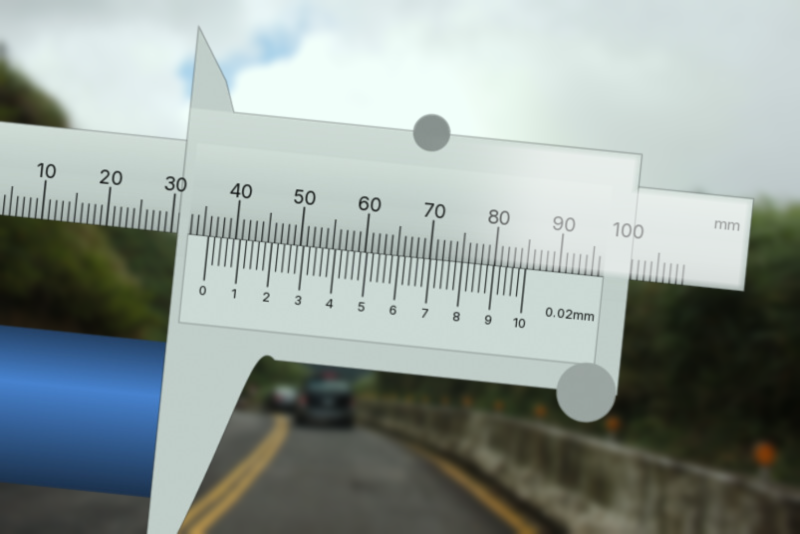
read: 35.8 mm
